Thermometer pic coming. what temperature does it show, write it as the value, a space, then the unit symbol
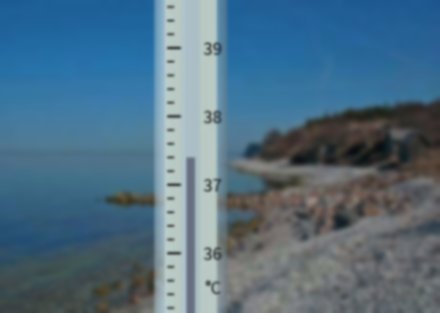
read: 37.4 °C
